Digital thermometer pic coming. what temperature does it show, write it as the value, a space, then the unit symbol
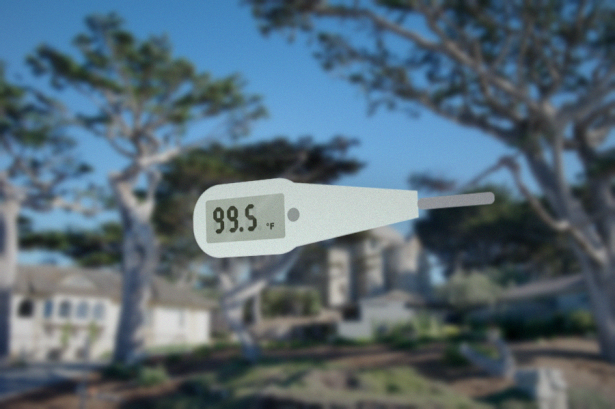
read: 99.5 °F
